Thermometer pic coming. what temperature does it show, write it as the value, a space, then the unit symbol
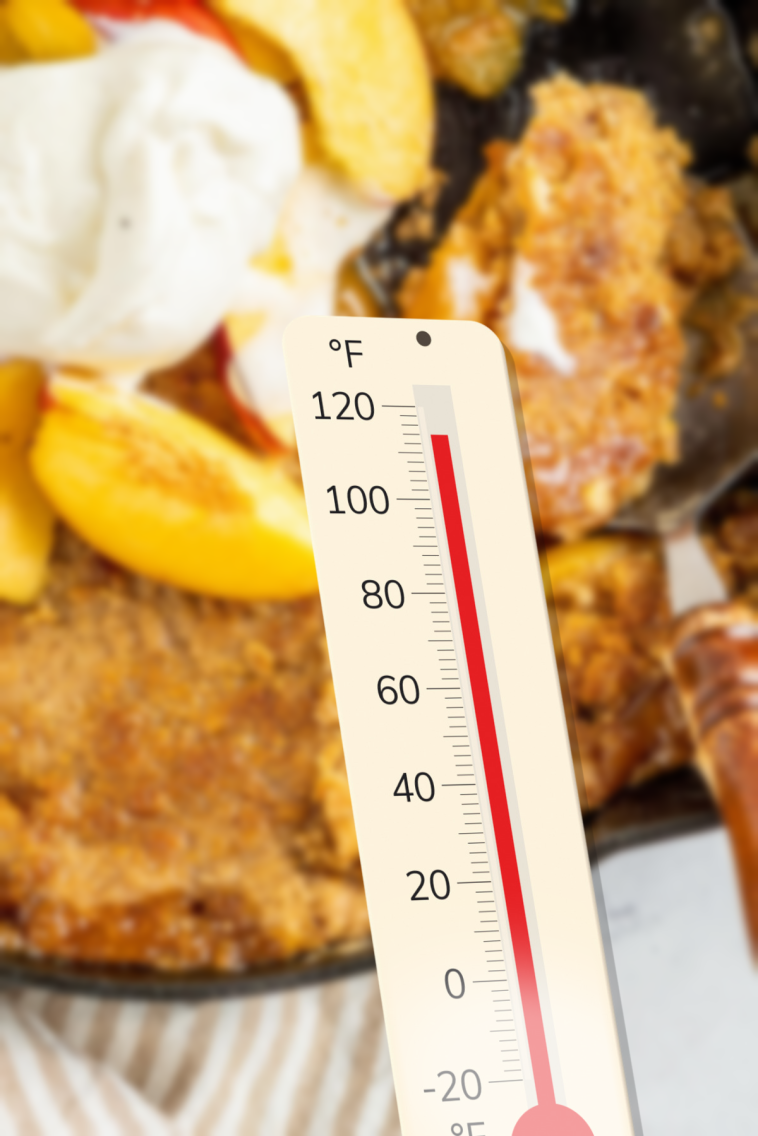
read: 114 °F
